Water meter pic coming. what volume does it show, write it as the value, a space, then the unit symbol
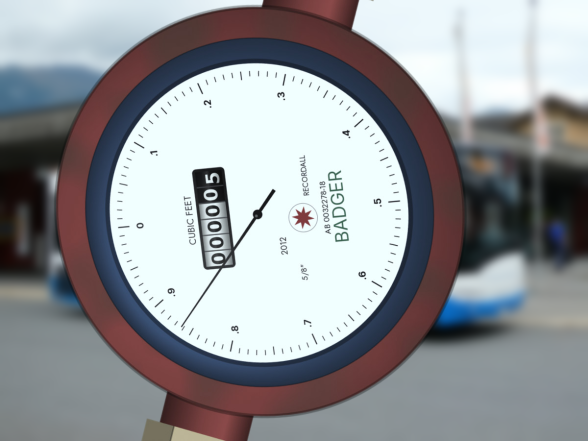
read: 4.86 ft³
